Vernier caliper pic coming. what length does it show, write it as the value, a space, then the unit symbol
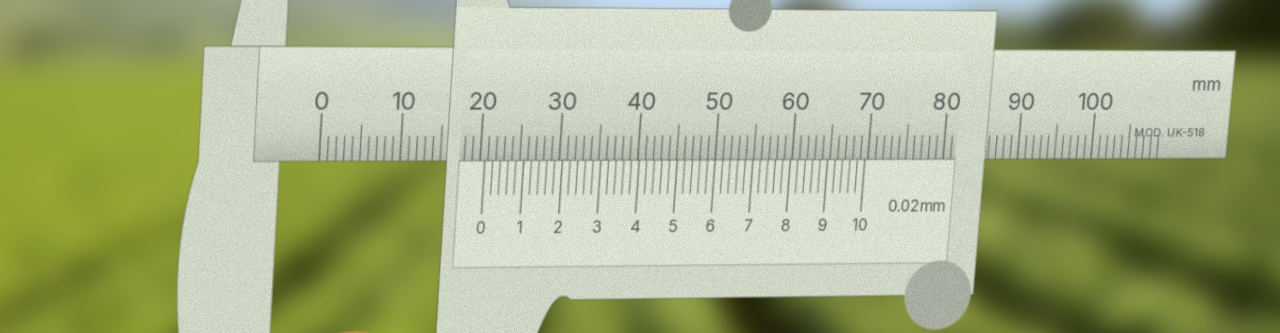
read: 20.6 mm
